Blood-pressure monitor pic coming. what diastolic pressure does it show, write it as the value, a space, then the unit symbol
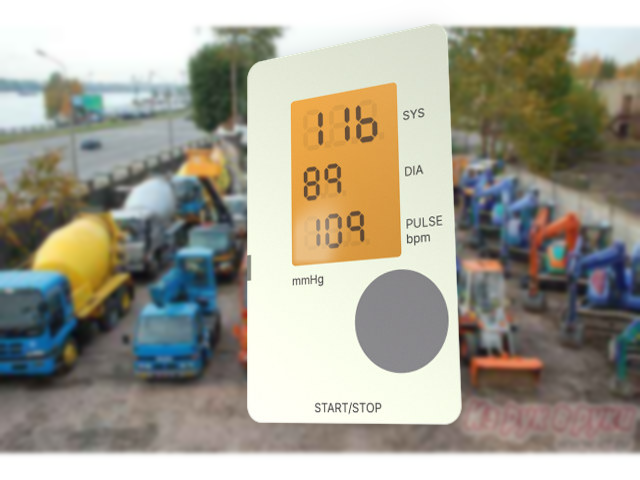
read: 89 mmHg
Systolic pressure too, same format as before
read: 116 mmHg
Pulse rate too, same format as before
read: 109 bpm
